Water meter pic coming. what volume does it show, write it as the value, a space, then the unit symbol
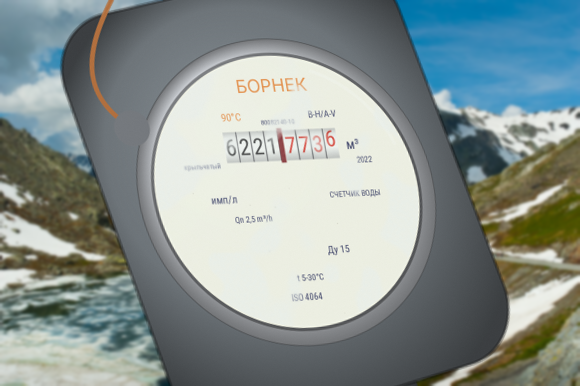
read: 6221.7736 m³
